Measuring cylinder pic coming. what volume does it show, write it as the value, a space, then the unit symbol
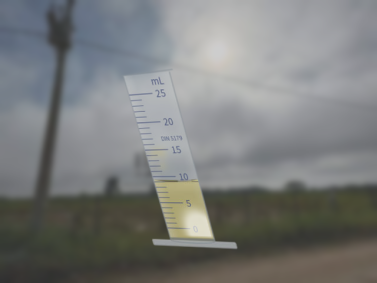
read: 9 mL
